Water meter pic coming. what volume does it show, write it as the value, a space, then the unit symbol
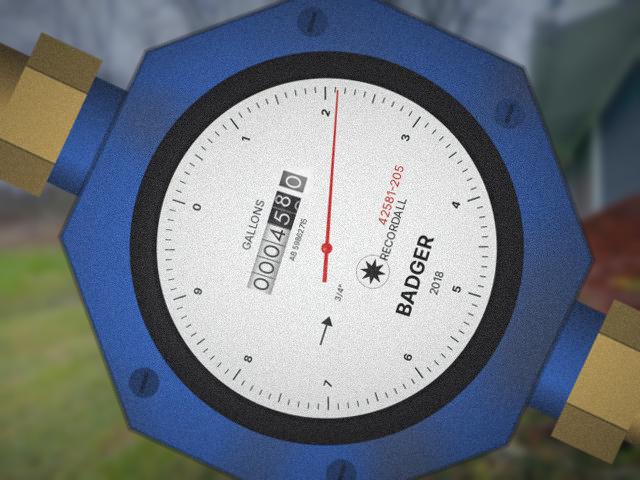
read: 4582.1 gal
